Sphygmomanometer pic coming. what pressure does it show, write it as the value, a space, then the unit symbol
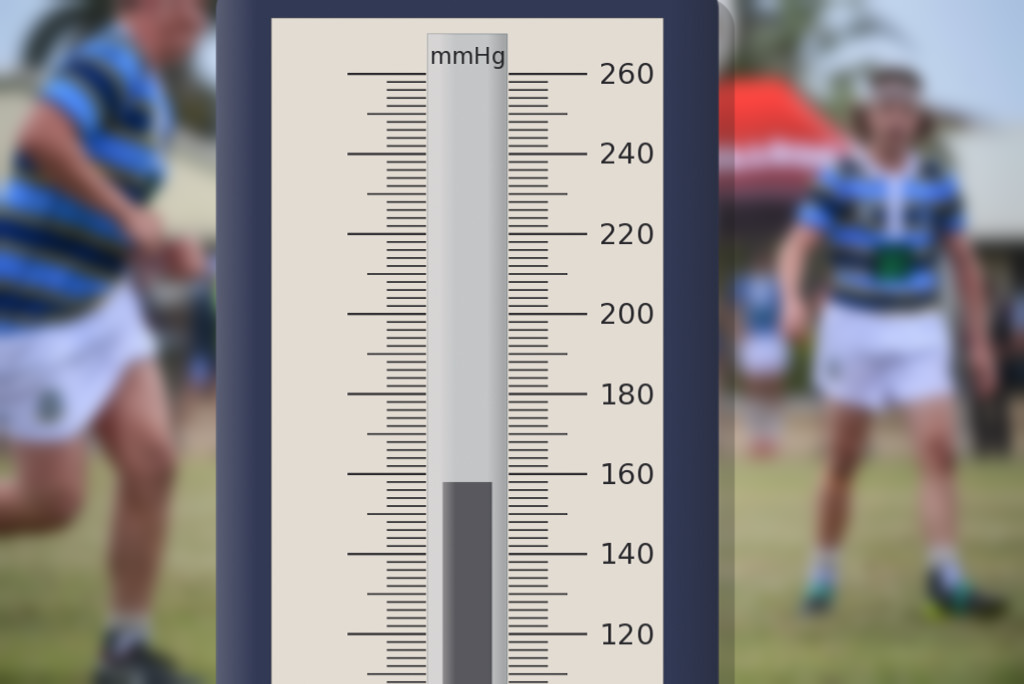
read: 158 mmHg
